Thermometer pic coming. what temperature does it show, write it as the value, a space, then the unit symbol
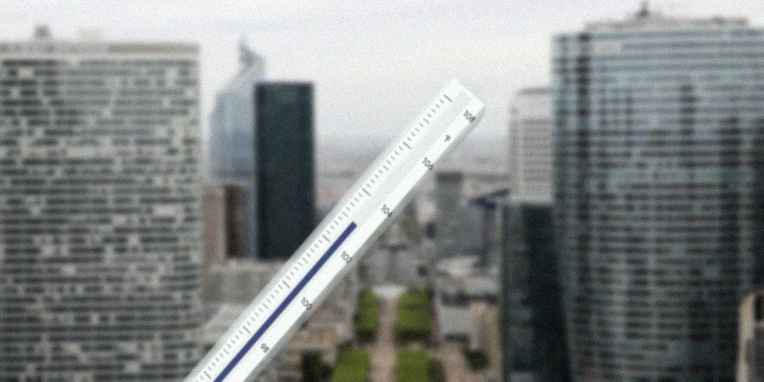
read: 103 °F
